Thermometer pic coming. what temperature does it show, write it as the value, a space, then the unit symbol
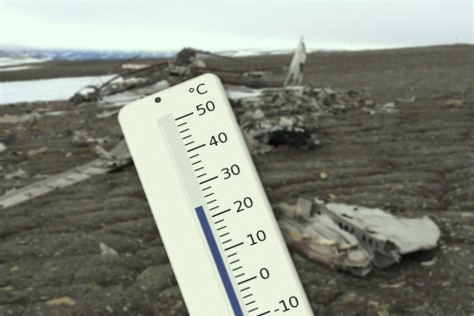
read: 24 °C
